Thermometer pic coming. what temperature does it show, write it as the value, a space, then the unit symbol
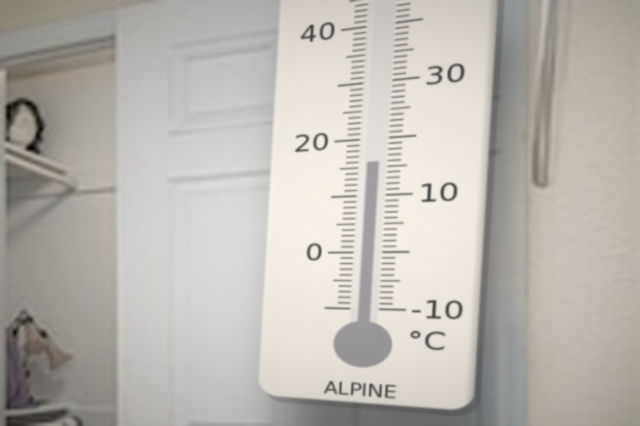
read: 16 °C
